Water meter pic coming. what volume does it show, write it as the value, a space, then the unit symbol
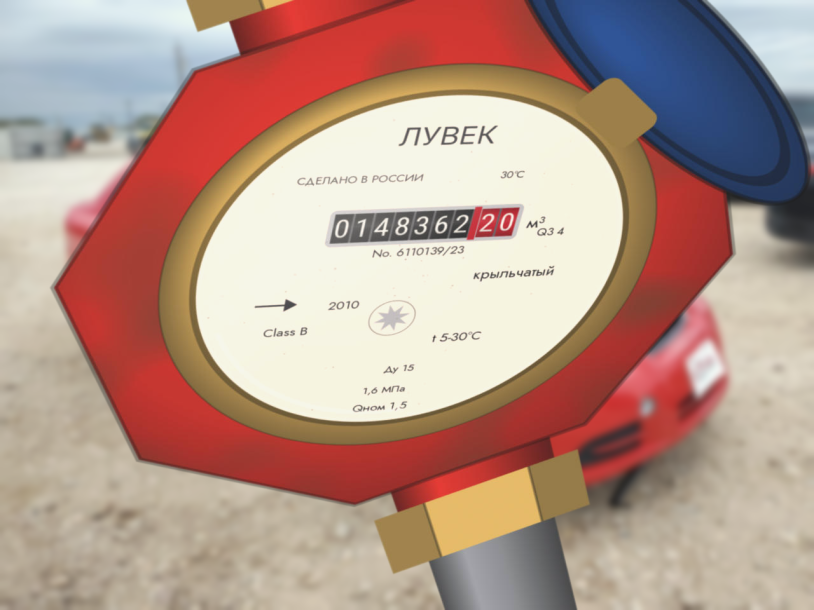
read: 148362.20 m³
